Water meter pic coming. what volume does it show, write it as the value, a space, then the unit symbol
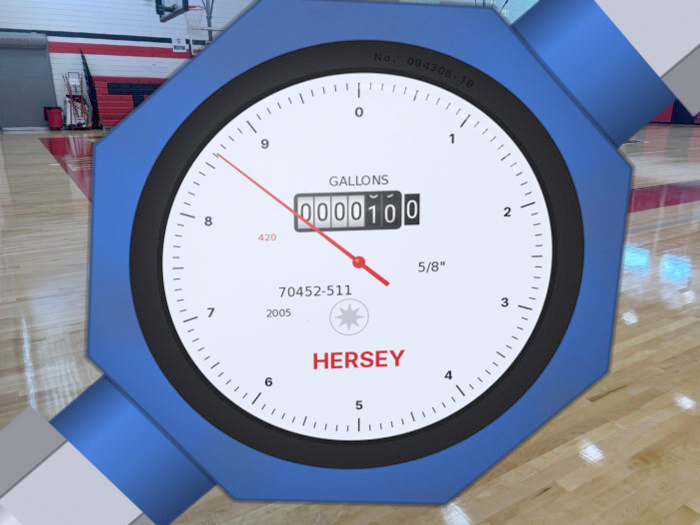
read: 98.6 gal
